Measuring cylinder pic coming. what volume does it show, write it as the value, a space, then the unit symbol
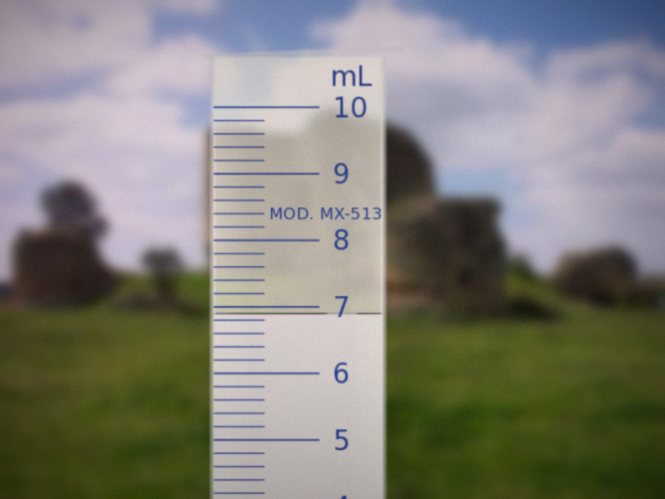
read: 6.9 mL
